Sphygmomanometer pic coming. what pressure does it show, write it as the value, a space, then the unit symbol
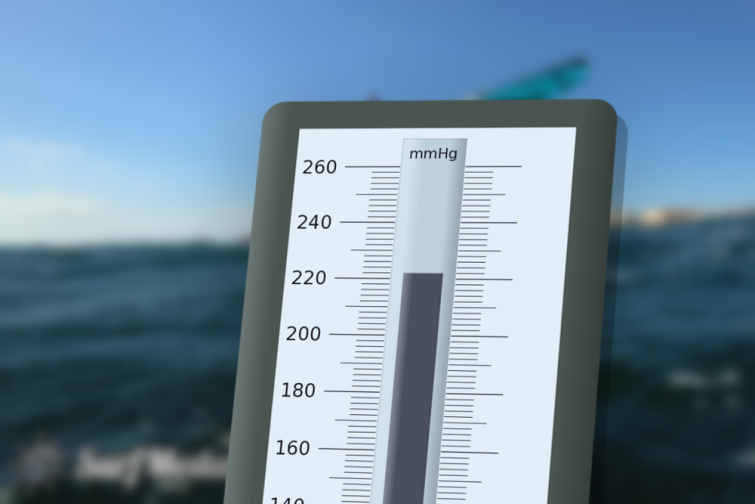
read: 222 mmHg
